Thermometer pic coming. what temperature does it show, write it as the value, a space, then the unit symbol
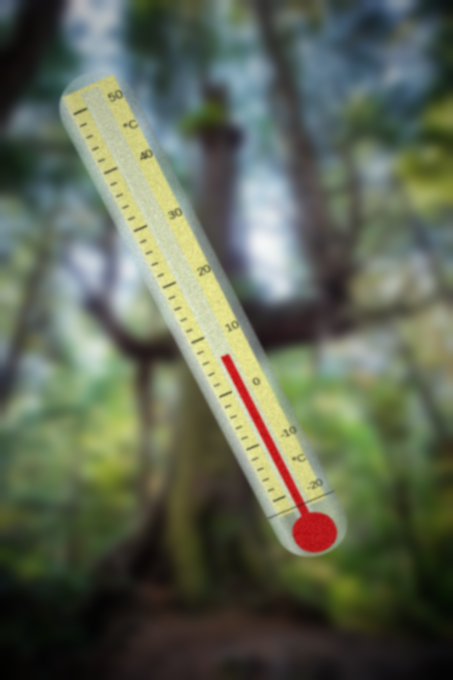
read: 6 °C
